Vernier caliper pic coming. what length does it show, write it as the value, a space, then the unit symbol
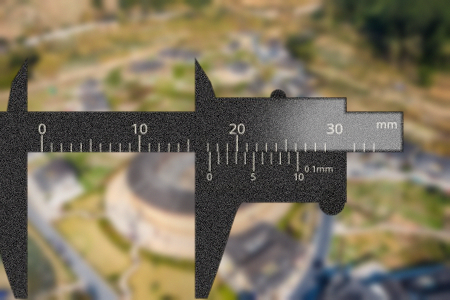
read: 17.2 mm
